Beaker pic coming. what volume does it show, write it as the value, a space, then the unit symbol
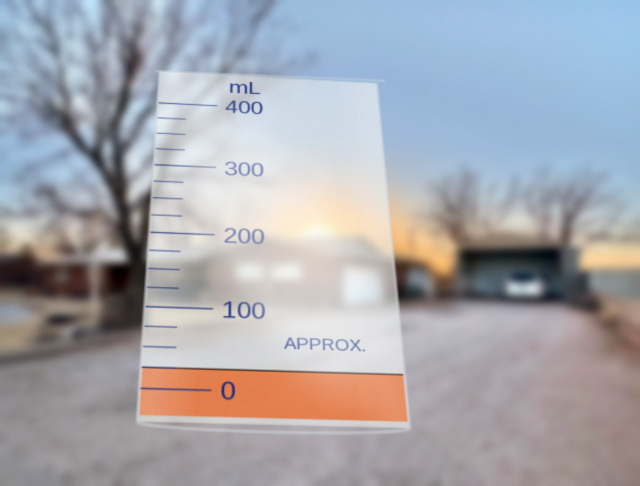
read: 25 mL
